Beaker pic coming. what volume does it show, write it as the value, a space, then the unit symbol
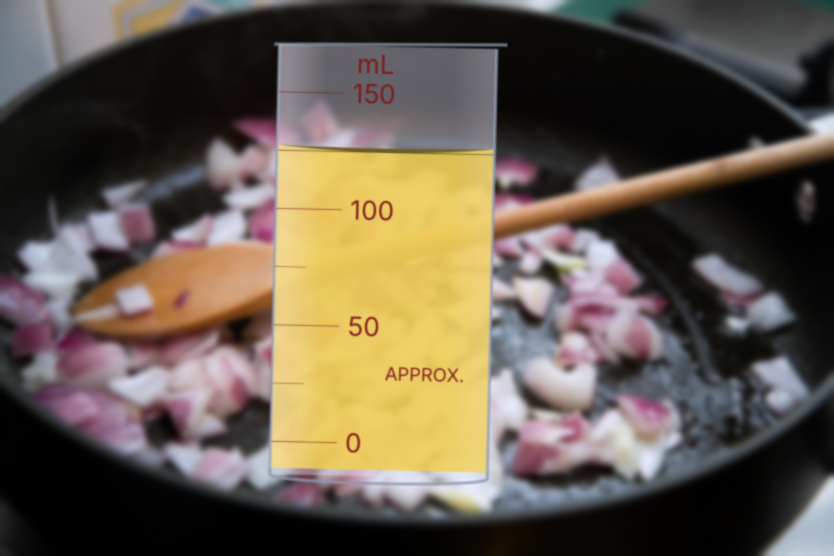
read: 125 mL
